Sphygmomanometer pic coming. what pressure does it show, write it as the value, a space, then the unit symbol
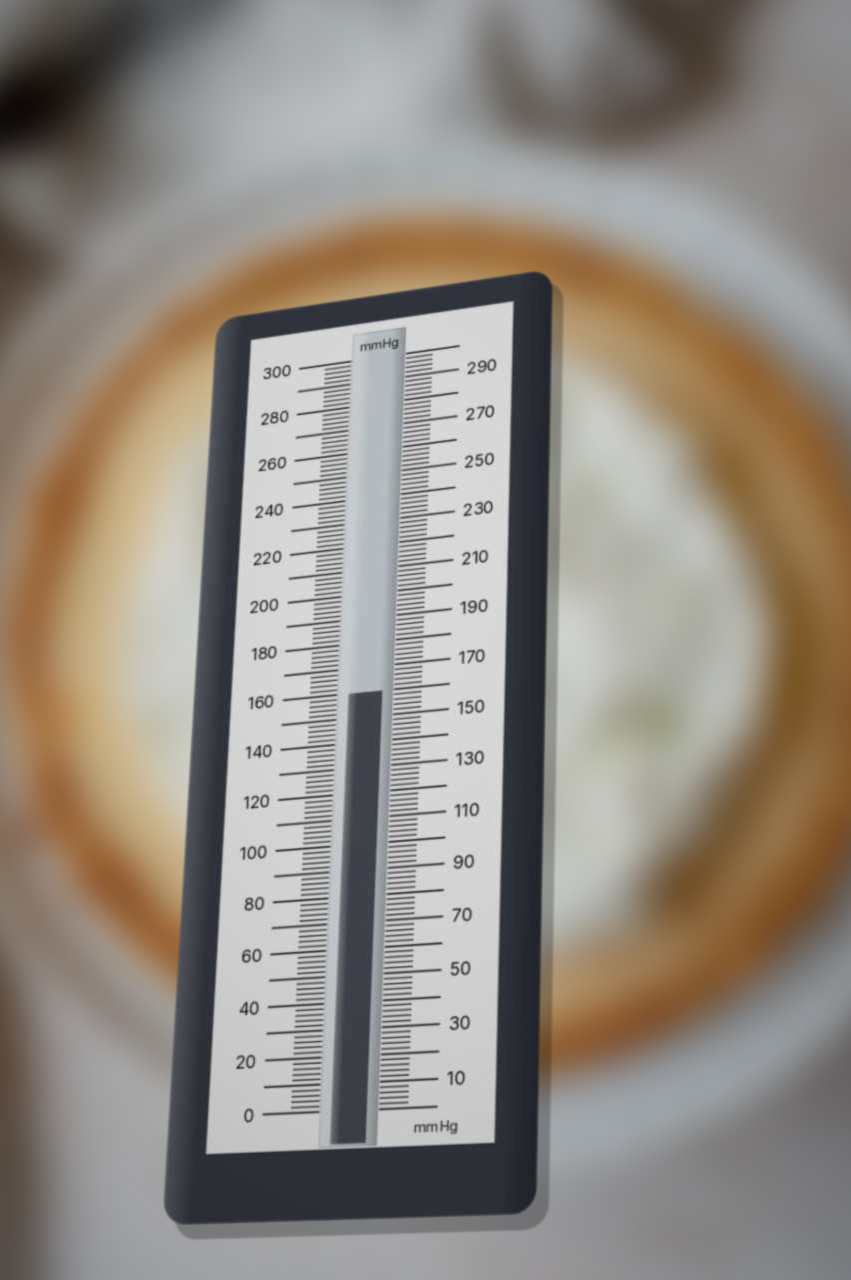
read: 160 mmHg
